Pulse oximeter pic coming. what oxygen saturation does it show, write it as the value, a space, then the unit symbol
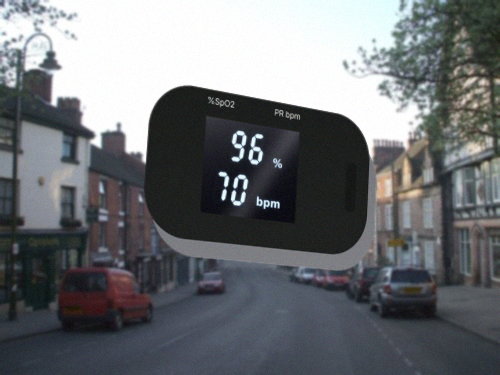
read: 96 %
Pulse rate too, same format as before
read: 70 bpm
